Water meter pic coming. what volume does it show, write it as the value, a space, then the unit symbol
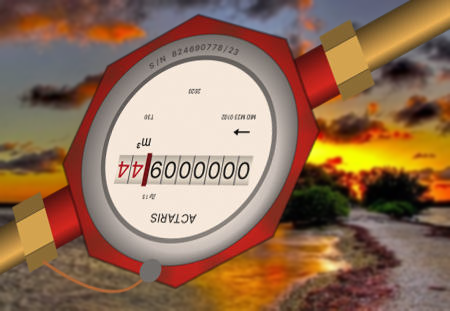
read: 9.44 m³
